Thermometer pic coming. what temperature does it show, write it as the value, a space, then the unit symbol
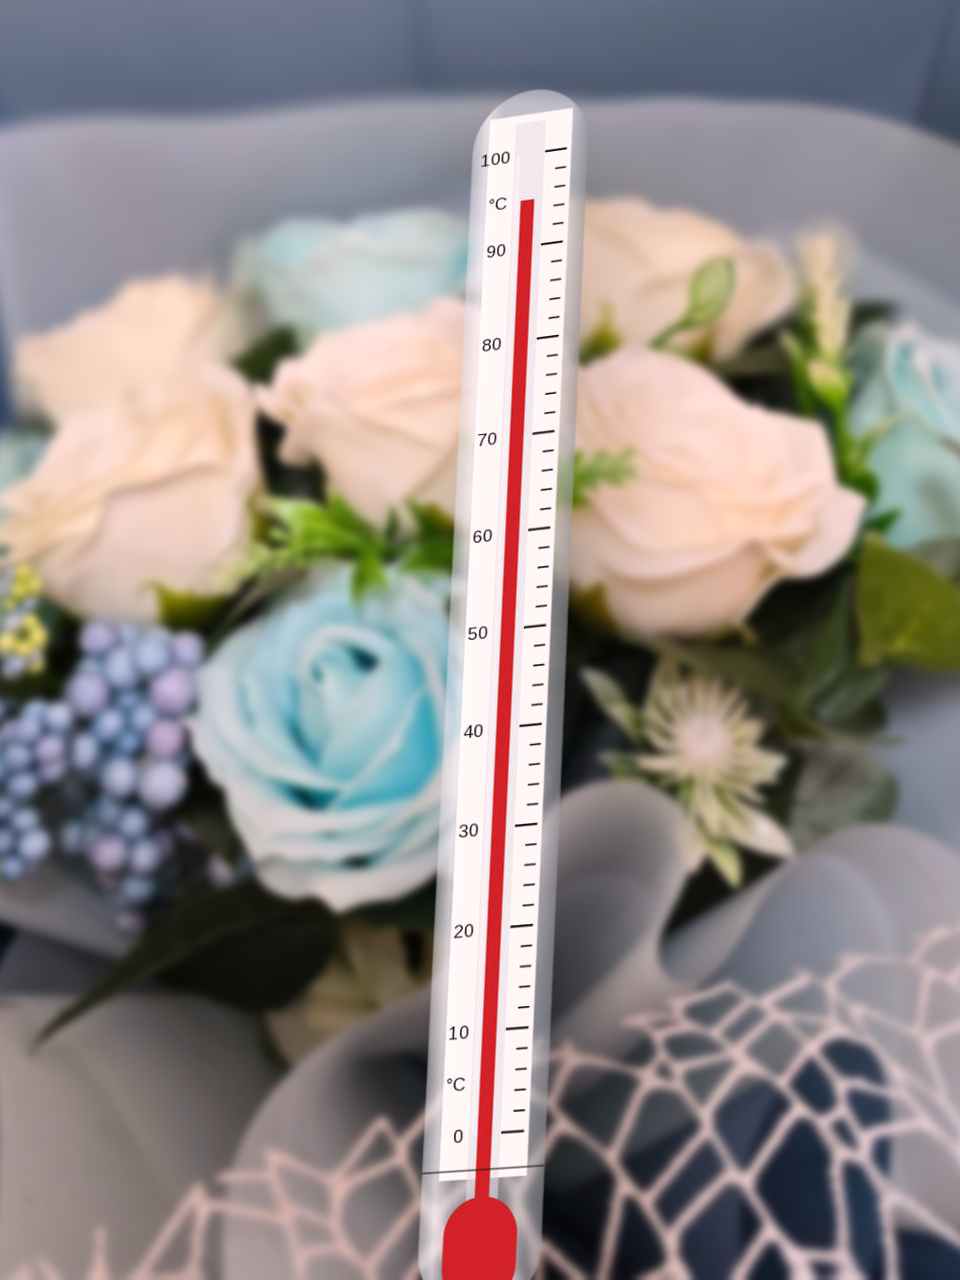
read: 95 °C
